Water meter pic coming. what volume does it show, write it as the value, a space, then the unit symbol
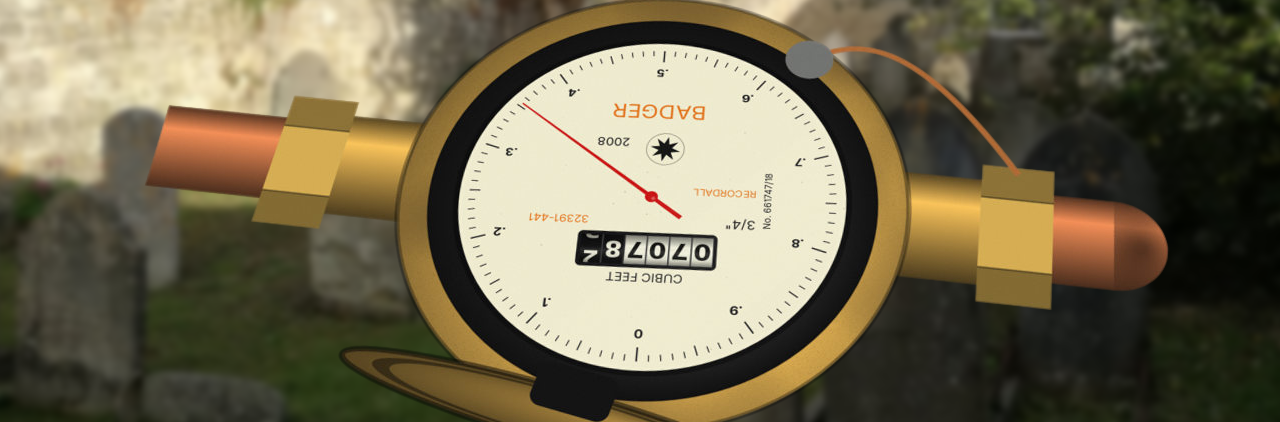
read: 70782.35 ft³
